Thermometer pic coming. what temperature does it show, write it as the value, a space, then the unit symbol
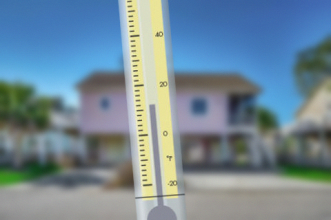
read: 12 °F
